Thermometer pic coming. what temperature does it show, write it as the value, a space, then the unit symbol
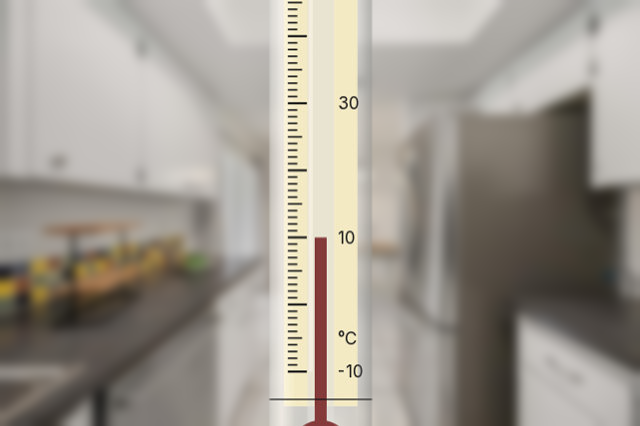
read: 10 °C
